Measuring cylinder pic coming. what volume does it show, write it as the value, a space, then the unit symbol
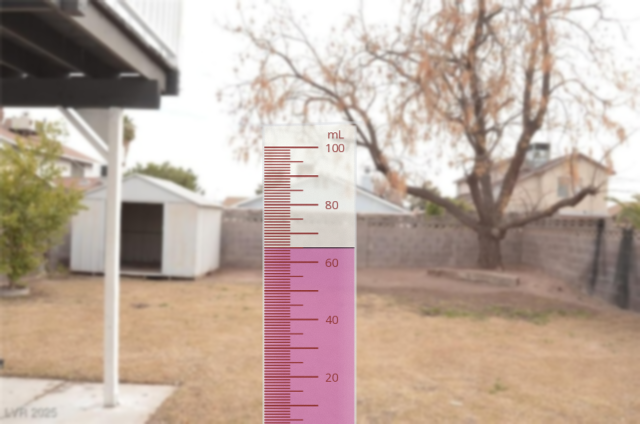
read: 65 mL
